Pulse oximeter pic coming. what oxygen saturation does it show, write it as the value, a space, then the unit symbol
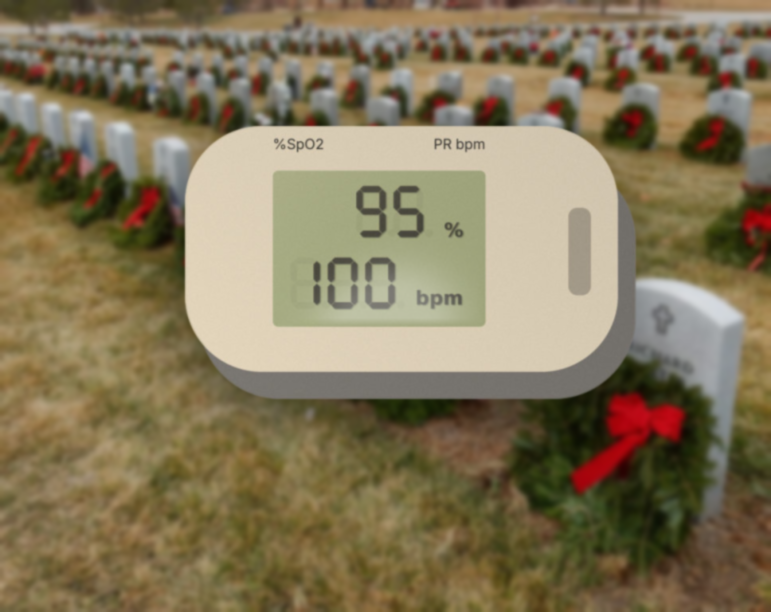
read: 95 %
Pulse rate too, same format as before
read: 100 bpm
